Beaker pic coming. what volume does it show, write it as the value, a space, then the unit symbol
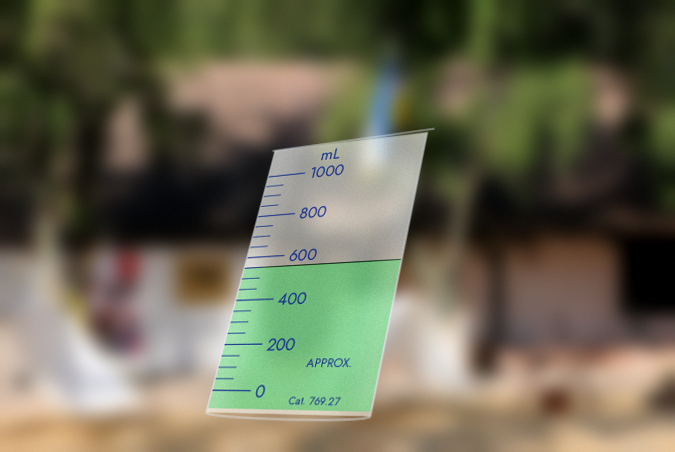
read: 550 mL
